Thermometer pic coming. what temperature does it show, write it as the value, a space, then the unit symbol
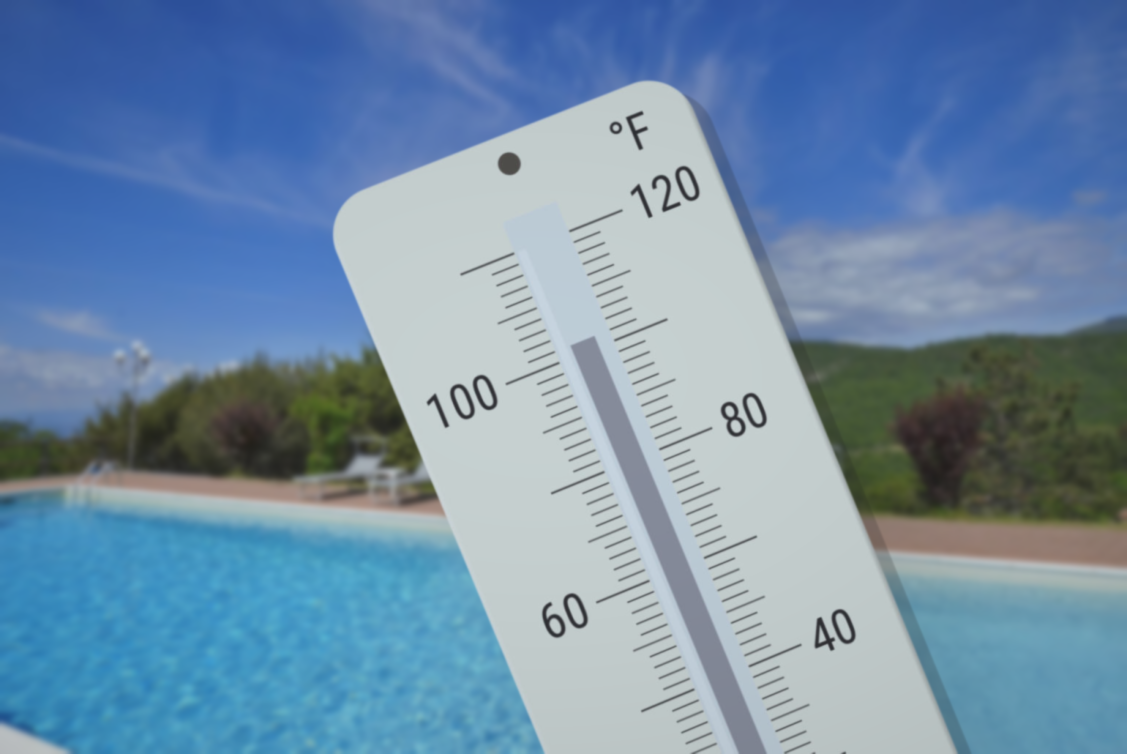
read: 102 °F
